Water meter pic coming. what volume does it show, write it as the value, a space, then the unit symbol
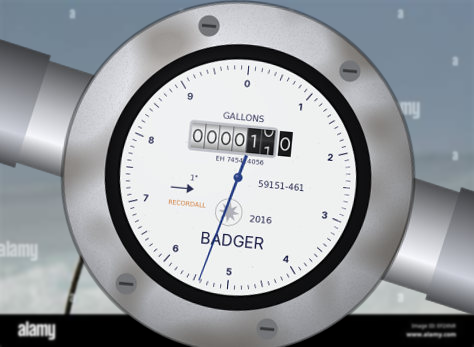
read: 105.4 gal
